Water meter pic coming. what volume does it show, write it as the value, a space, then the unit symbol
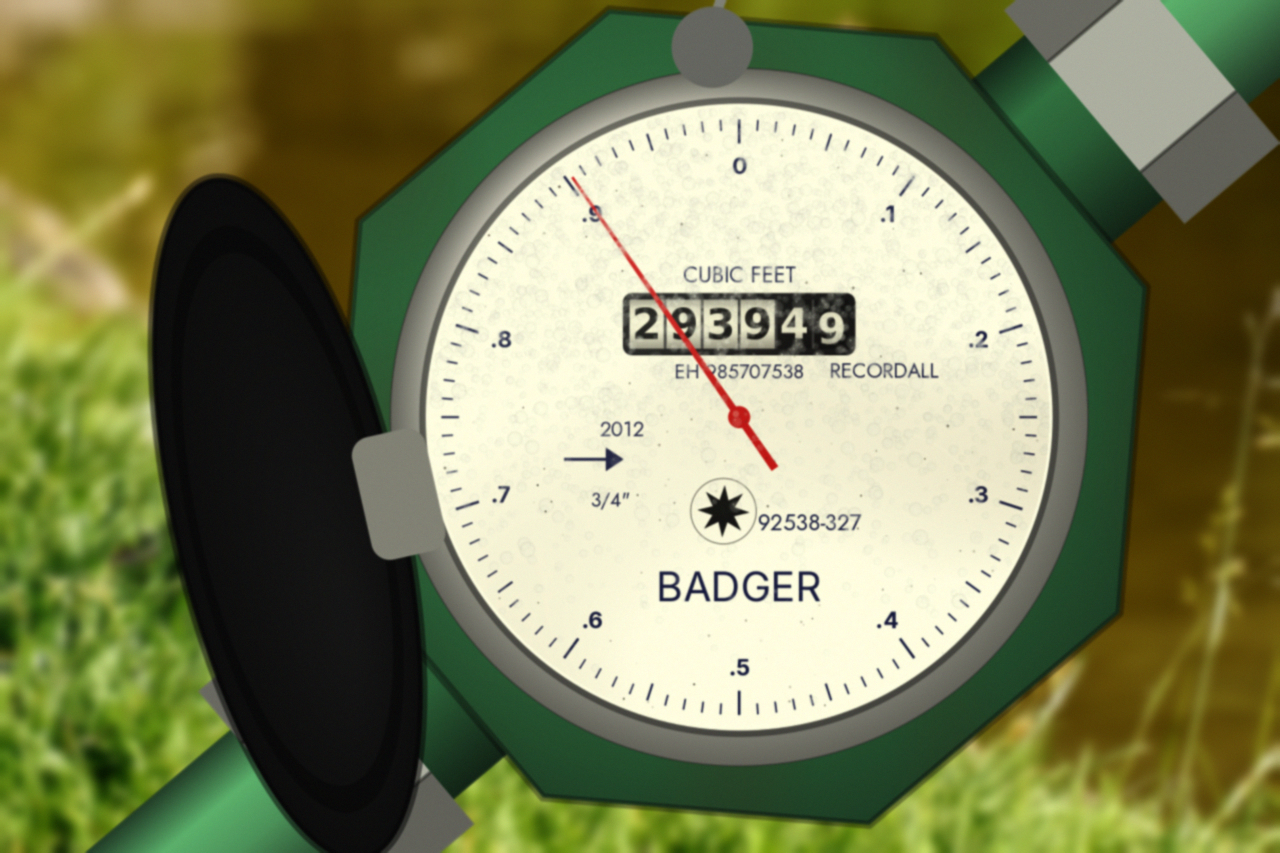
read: 293948.90 ft³
